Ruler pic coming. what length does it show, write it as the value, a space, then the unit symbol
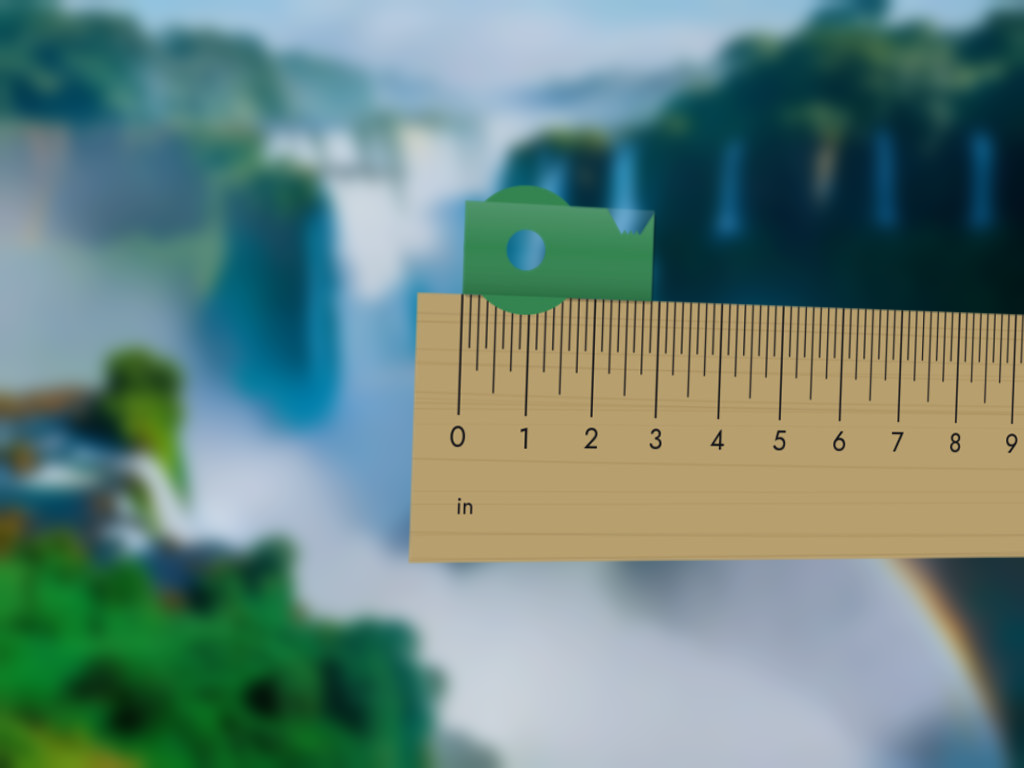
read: 2.875 in
